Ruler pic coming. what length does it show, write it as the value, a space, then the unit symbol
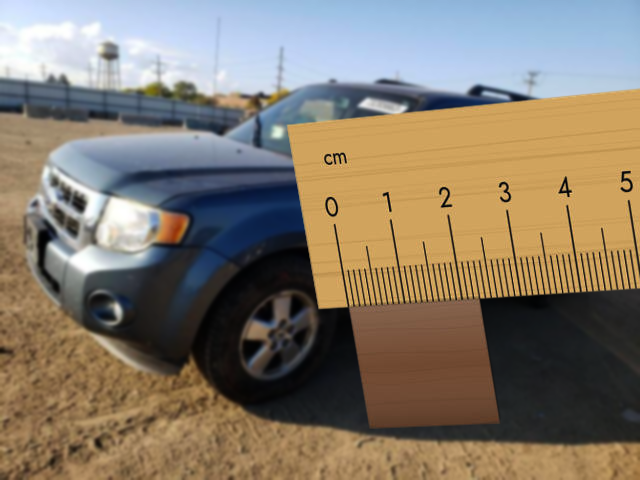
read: 2.3 cm
